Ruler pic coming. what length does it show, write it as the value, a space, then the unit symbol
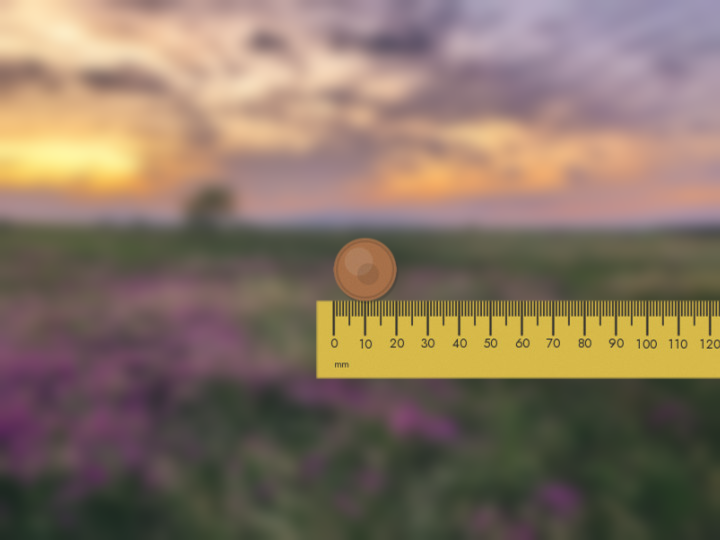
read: 20 mm
